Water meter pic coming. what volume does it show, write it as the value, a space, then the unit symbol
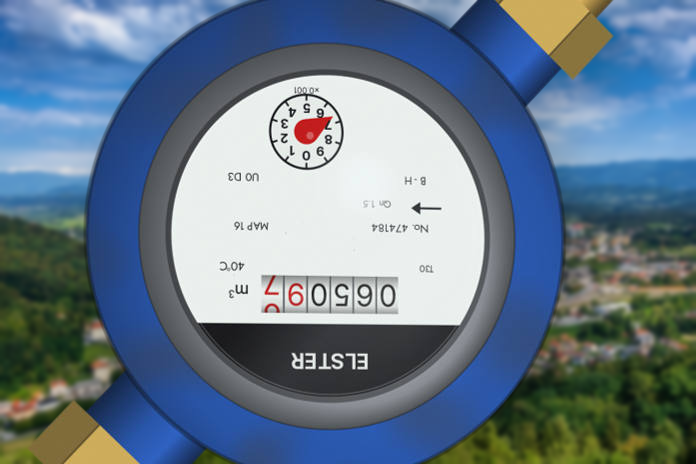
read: 650.966 m³
